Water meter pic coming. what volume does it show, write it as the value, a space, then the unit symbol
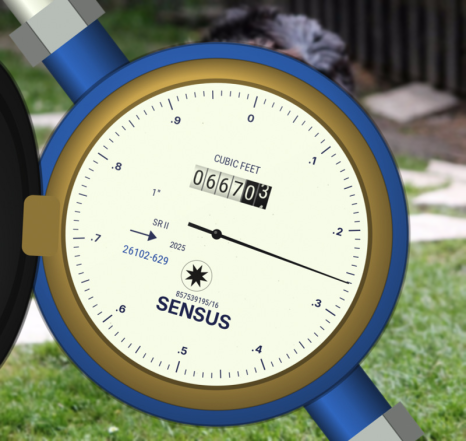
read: 66703.26 ft³
